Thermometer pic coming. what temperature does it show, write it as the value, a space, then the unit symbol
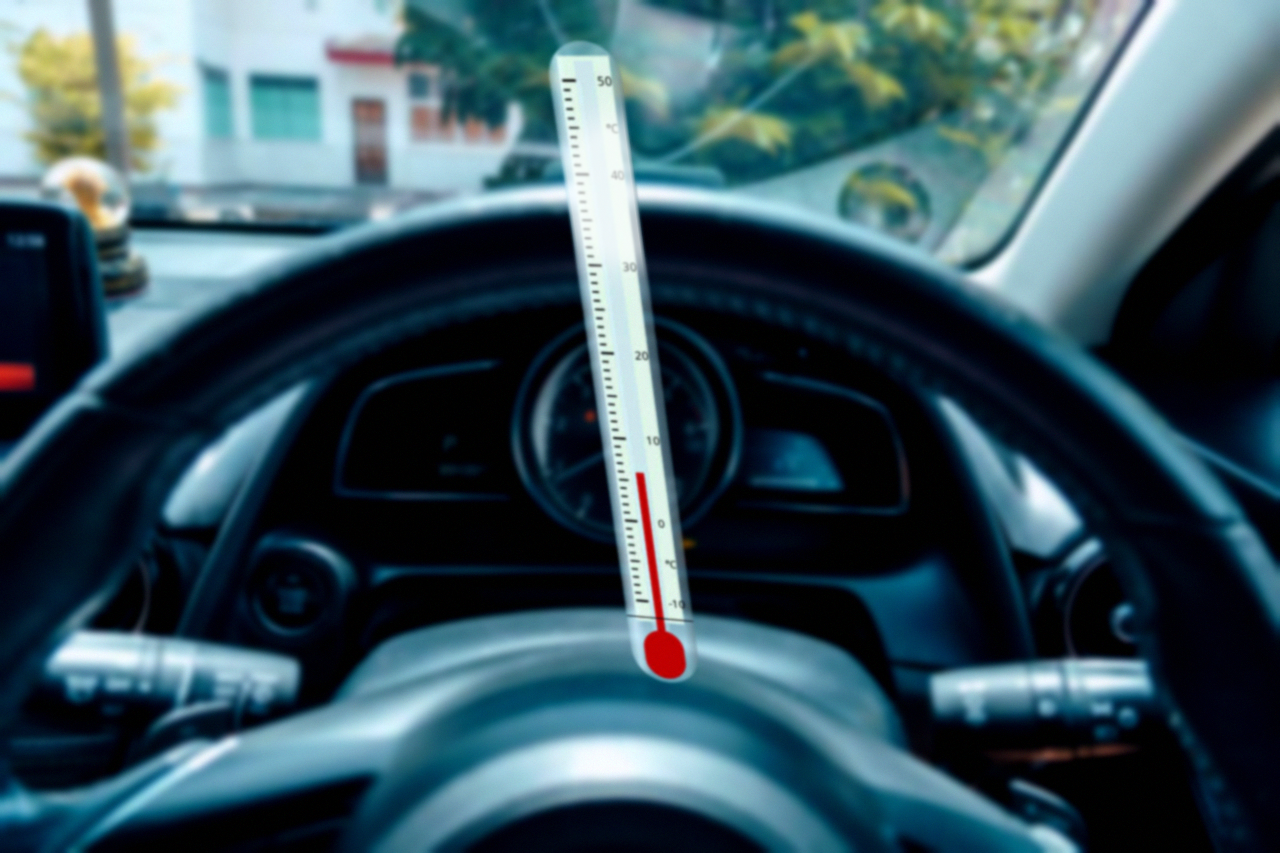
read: 6 °C
